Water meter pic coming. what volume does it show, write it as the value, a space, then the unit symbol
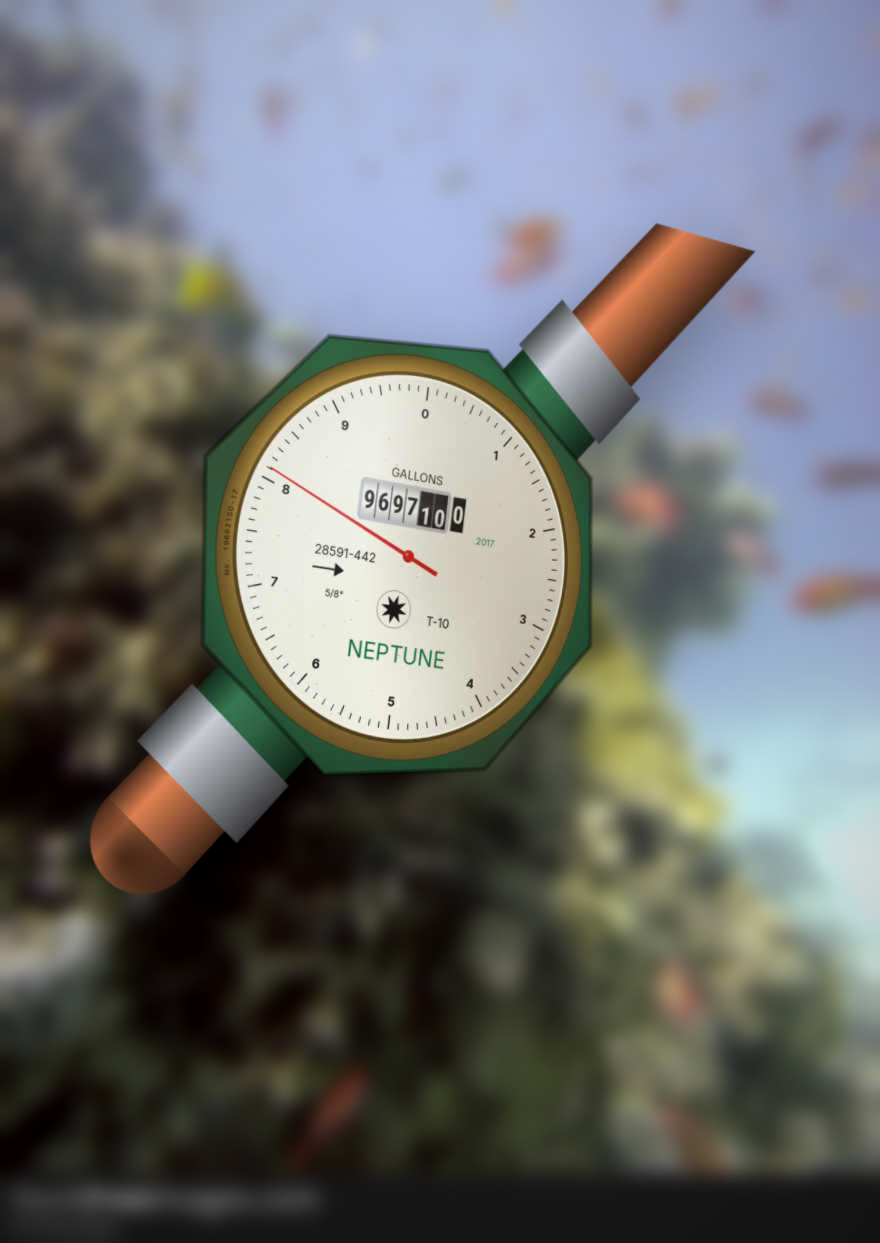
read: 9697098.1 gal
